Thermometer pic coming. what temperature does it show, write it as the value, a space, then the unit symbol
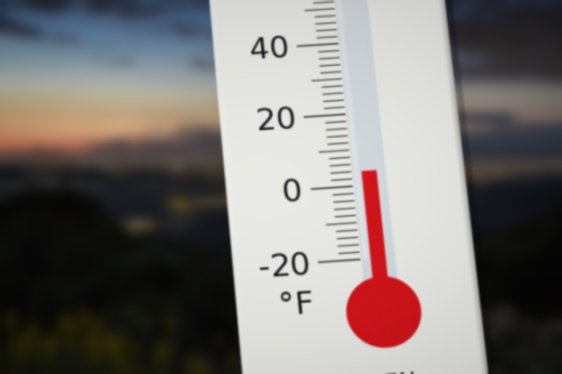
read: 4 °F
